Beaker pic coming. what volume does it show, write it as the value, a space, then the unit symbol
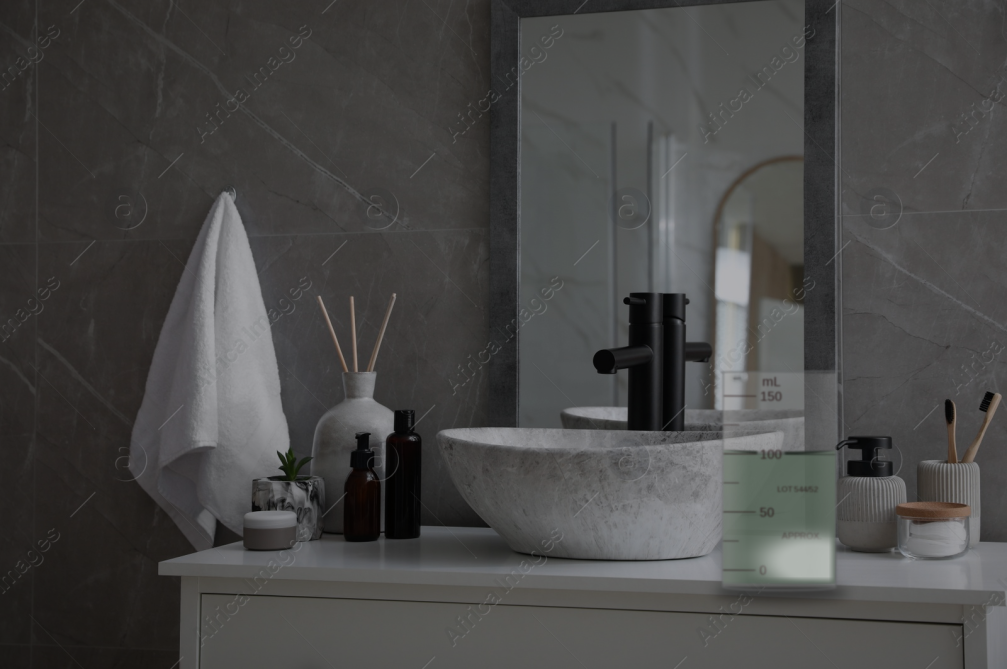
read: 100 mL
